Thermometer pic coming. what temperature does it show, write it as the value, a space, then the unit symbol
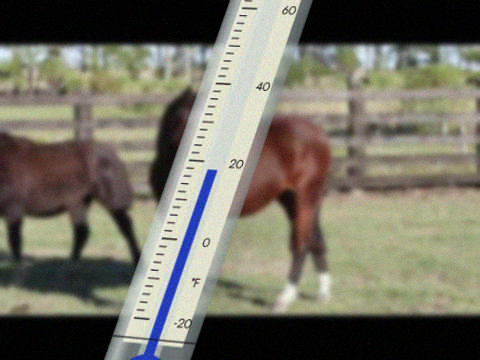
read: 18 °F
